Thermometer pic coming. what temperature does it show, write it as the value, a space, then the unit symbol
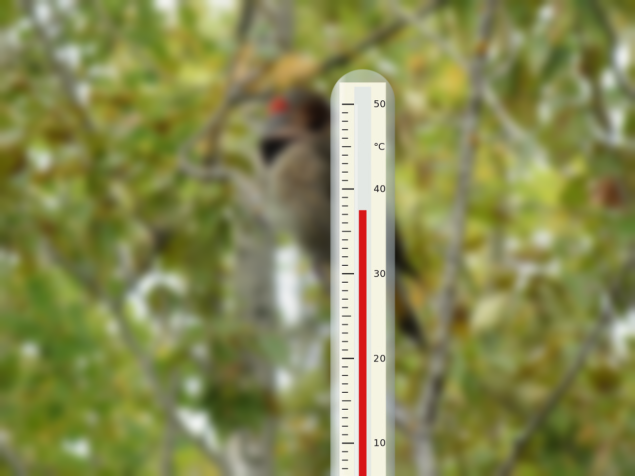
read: 37.5 °C
